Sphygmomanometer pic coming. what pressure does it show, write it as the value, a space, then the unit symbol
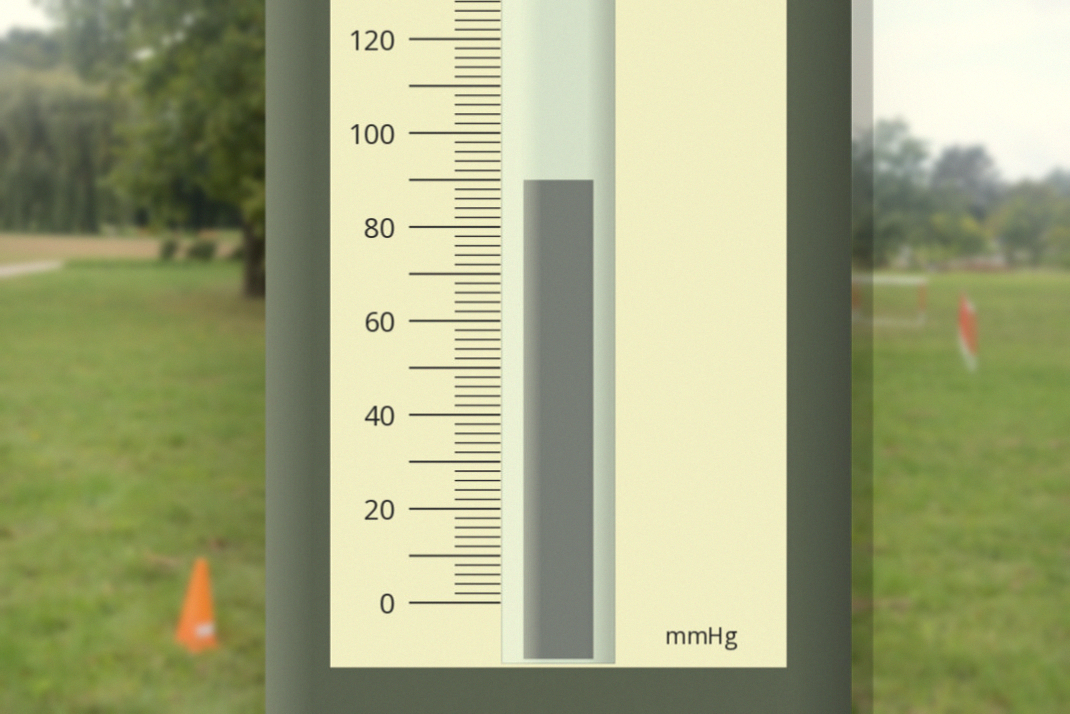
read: 90 mmHg
